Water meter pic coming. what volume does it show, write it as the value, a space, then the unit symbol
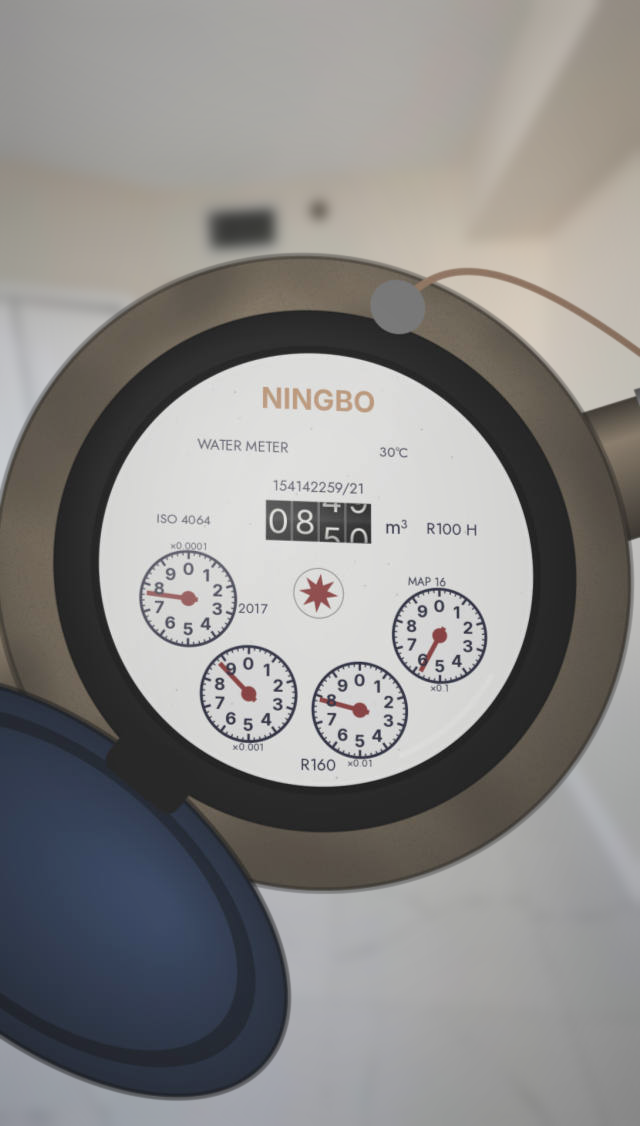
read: 849.5787 m³
